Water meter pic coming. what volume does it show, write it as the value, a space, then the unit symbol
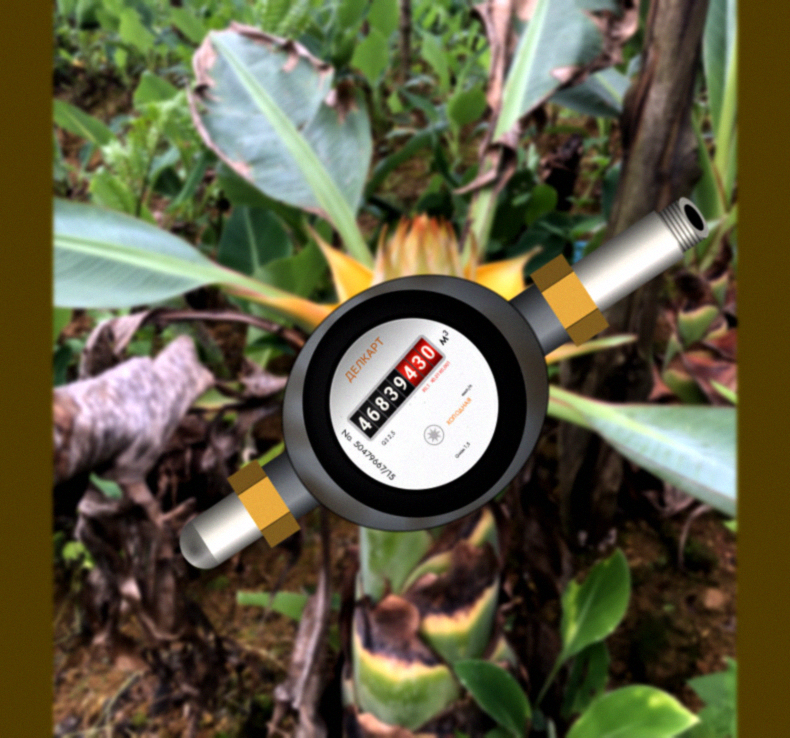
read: 46839.430 m³
